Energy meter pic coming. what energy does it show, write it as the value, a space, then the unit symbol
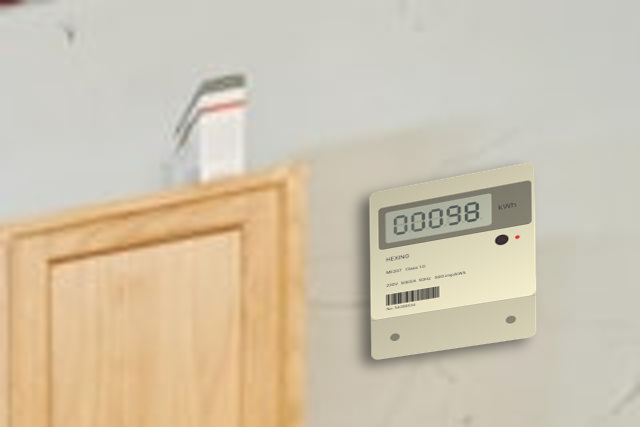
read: 98 kWh
